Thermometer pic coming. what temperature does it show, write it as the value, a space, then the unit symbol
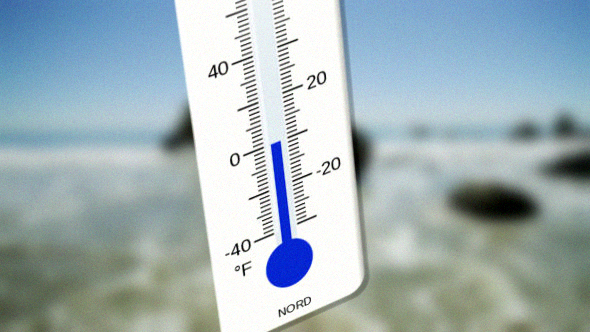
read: 0 °F
